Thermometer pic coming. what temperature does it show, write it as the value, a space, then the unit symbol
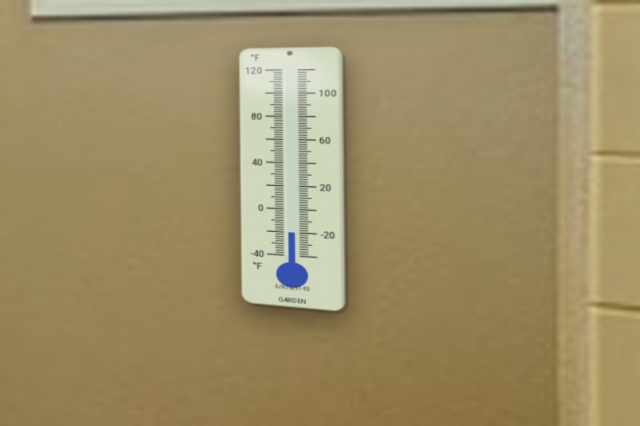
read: -20 °F
